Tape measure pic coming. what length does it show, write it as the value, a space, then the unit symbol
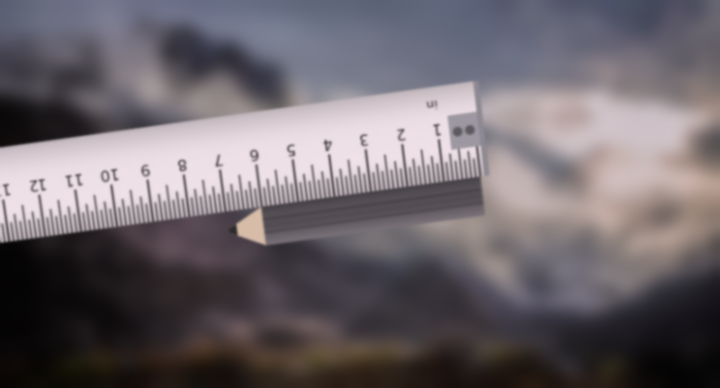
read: 7 in
